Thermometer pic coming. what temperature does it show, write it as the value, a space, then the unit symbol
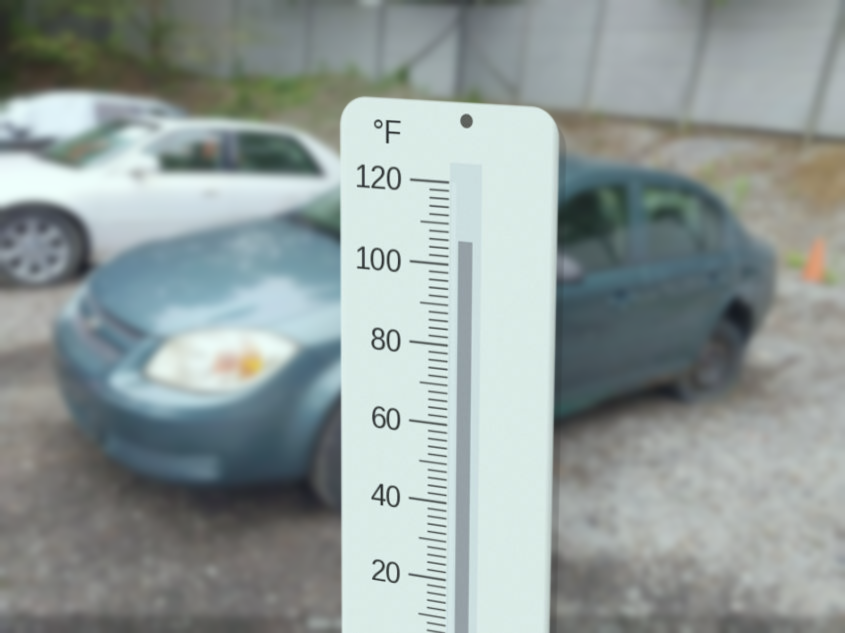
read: 106 °F
